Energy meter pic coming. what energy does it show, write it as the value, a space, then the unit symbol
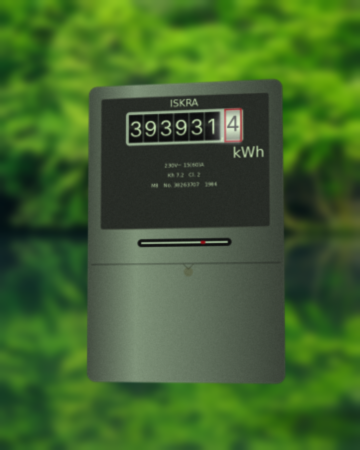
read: 393931.4 kWh
